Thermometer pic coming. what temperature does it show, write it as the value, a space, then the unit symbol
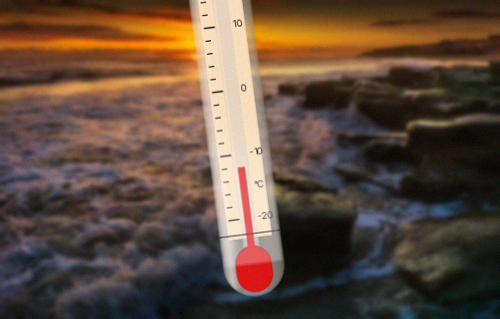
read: -12 °C
